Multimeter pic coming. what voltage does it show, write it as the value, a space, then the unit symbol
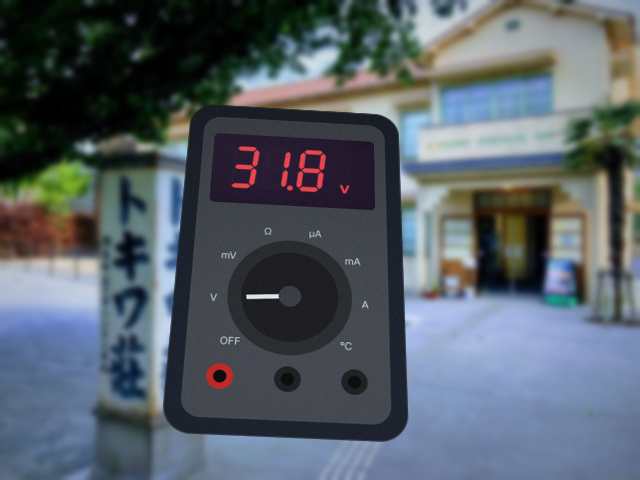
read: 31.8 V
